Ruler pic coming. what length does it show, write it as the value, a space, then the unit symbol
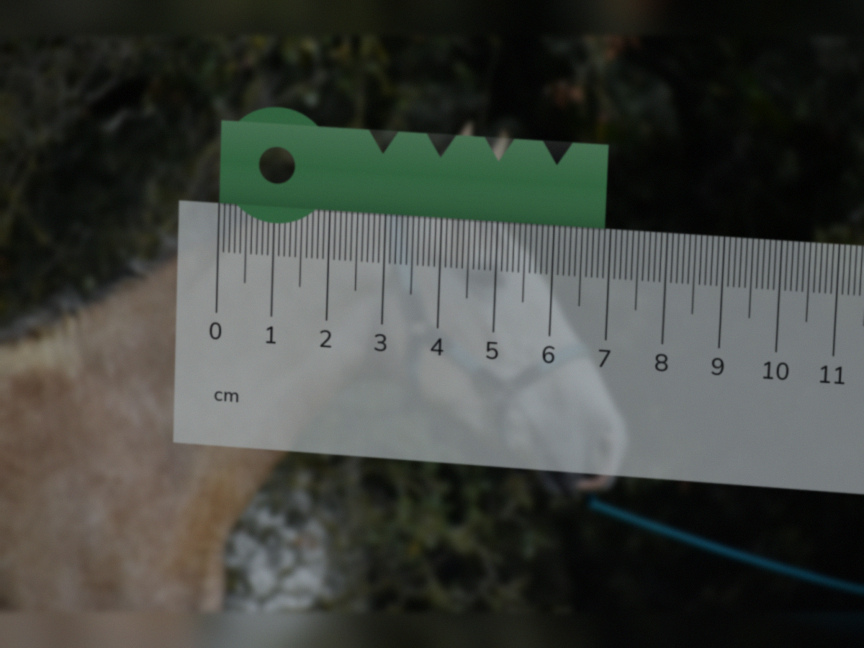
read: 6.9 cm
